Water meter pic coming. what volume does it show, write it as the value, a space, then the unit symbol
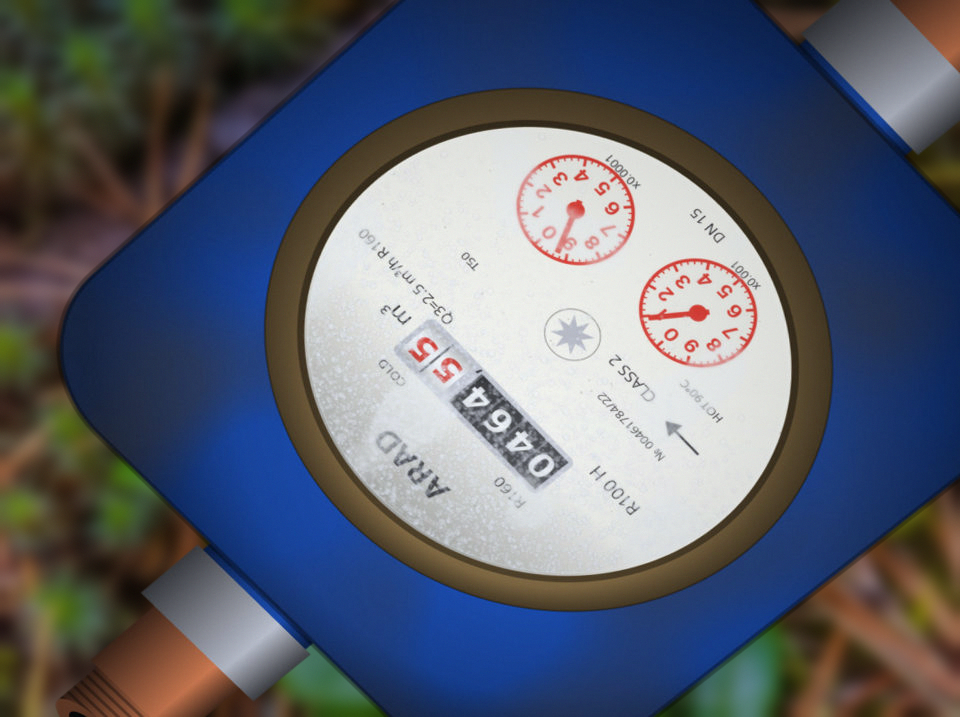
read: 464.5509 m³
